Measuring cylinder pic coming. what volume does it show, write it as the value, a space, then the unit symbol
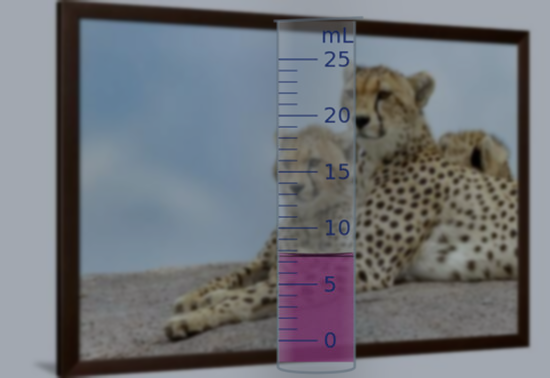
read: 7.5 mL
